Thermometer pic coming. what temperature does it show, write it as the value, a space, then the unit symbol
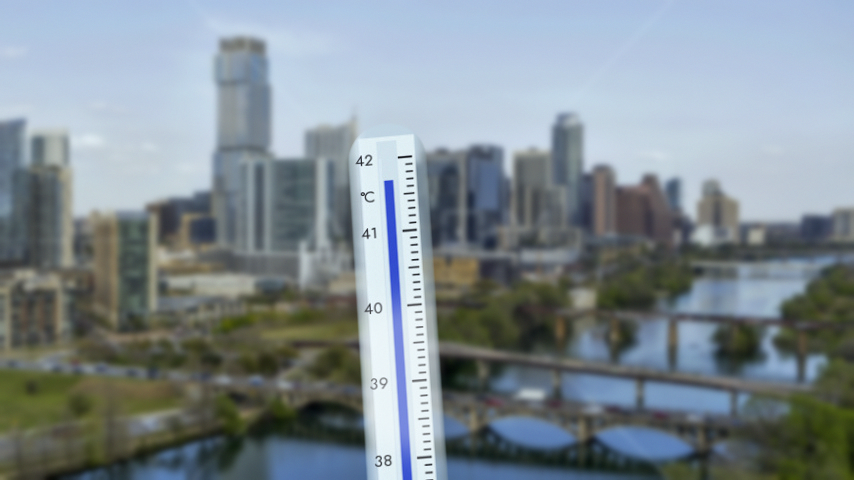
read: 41.7 °C
